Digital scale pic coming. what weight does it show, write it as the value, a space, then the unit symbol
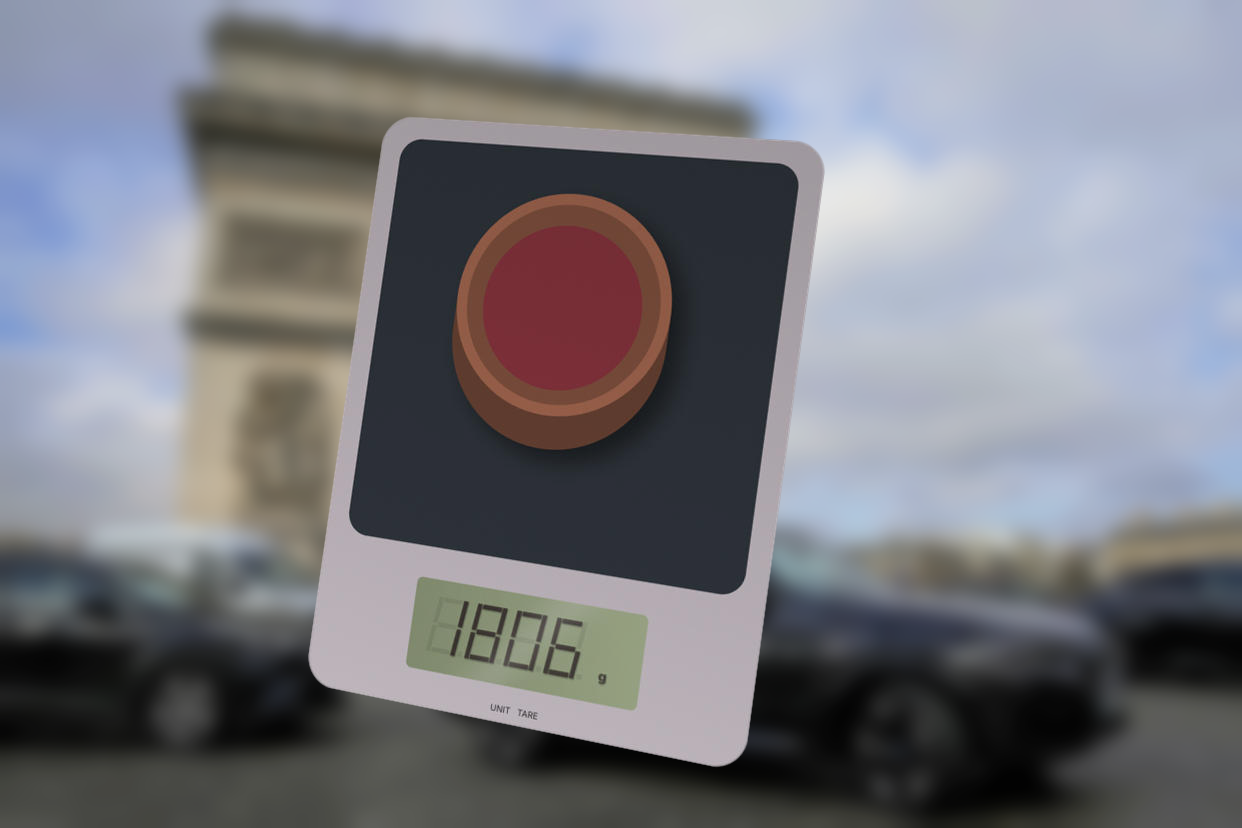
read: 1806 g
